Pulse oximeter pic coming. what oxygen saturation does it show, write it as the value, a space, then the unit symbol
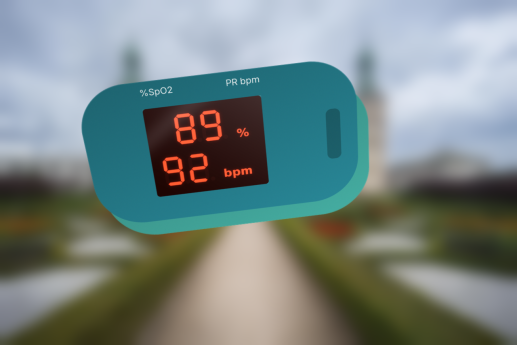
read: 89 %
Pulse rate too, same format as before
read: 92 bpm
